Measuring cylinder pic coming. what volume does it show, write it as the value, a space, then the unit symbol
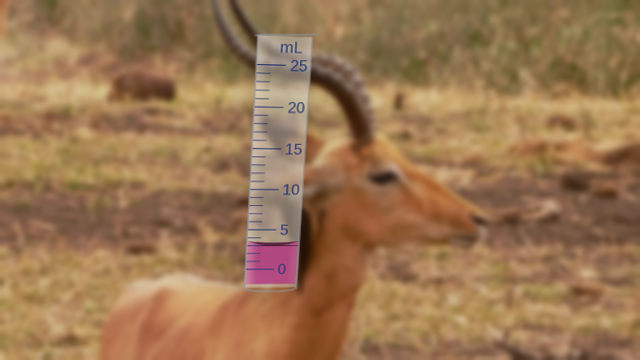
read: 3 mL
